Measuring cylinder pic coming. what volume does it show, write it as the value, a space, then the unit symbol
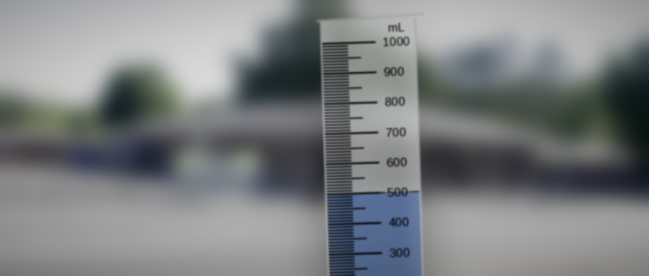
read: 500 mL
